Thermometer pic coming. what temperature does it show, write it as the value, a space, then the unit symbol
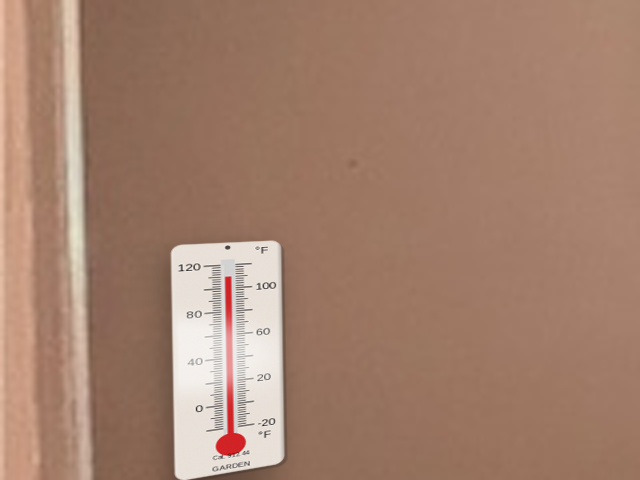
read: 110 °F
